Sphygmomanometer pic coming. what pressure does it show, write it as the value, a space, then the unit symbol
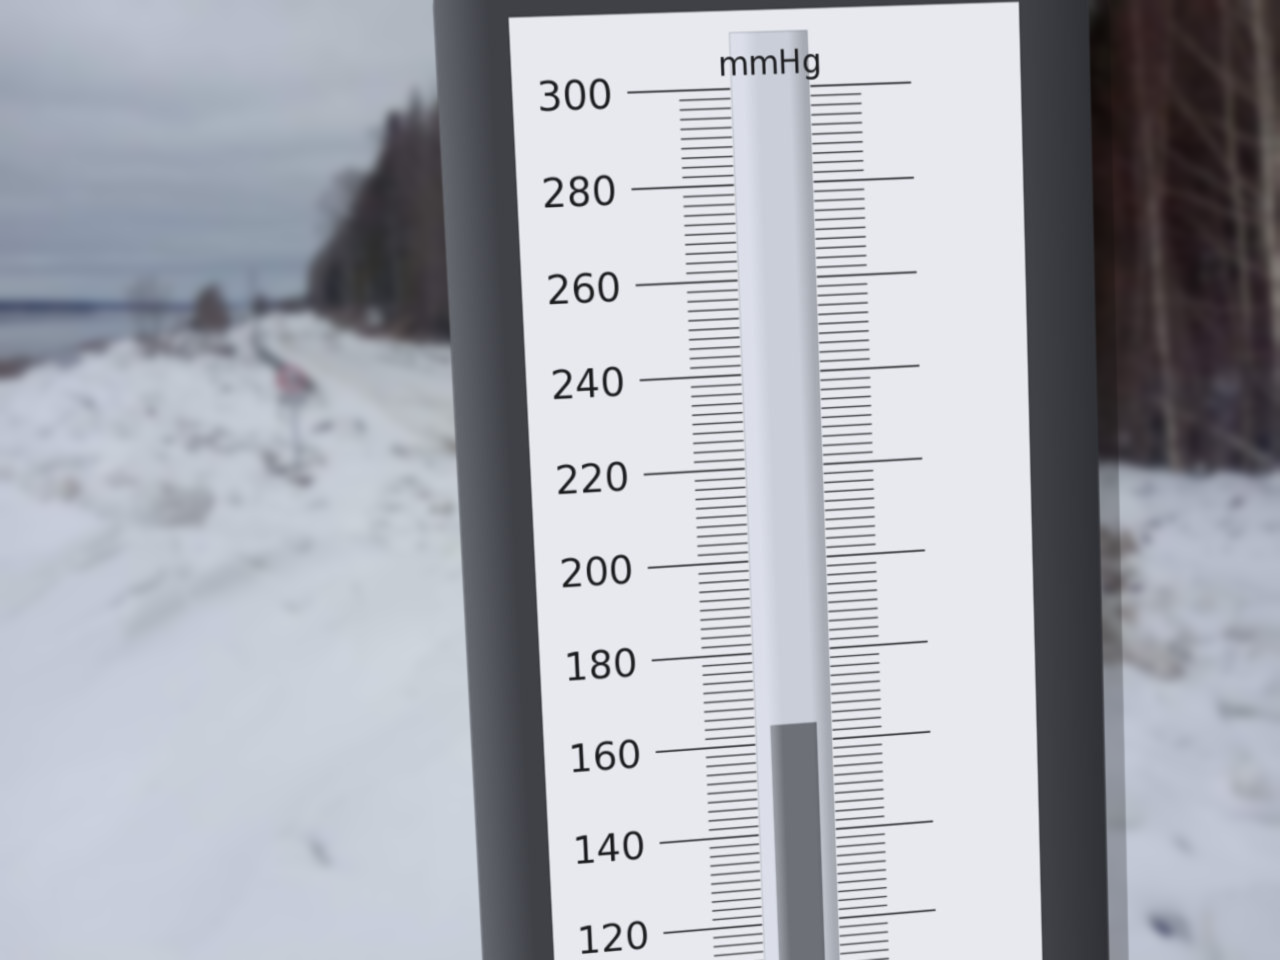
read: 164 mmHg
